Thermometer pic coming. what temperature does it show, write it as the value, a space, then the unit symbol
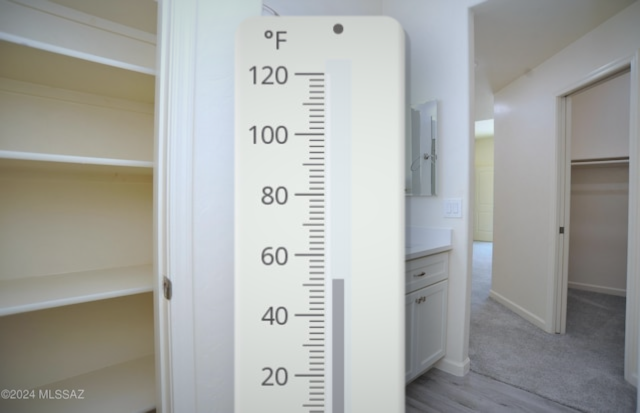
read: 52 °F
